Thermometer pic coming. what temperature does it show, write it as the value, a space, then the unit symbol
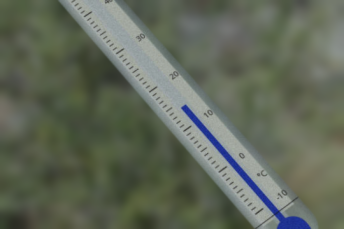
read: 14 °C
